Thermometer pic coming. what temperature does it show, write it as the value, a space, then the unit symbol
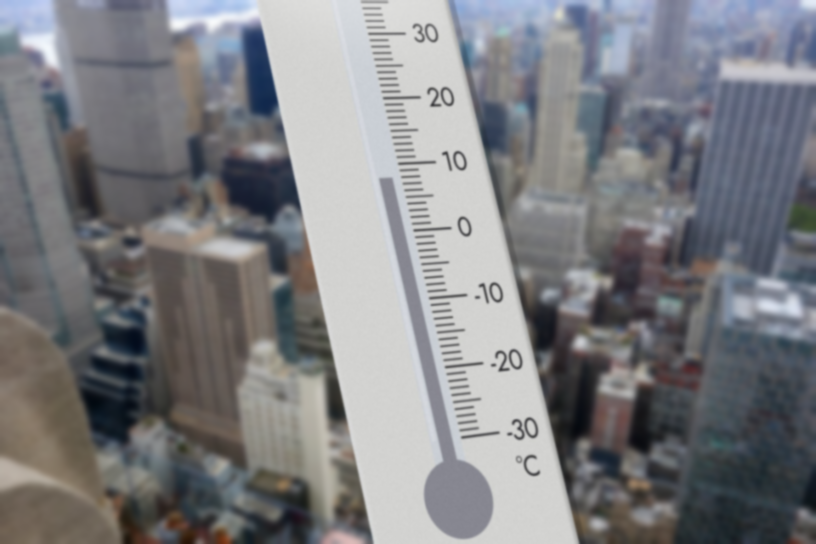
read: 8 °C
